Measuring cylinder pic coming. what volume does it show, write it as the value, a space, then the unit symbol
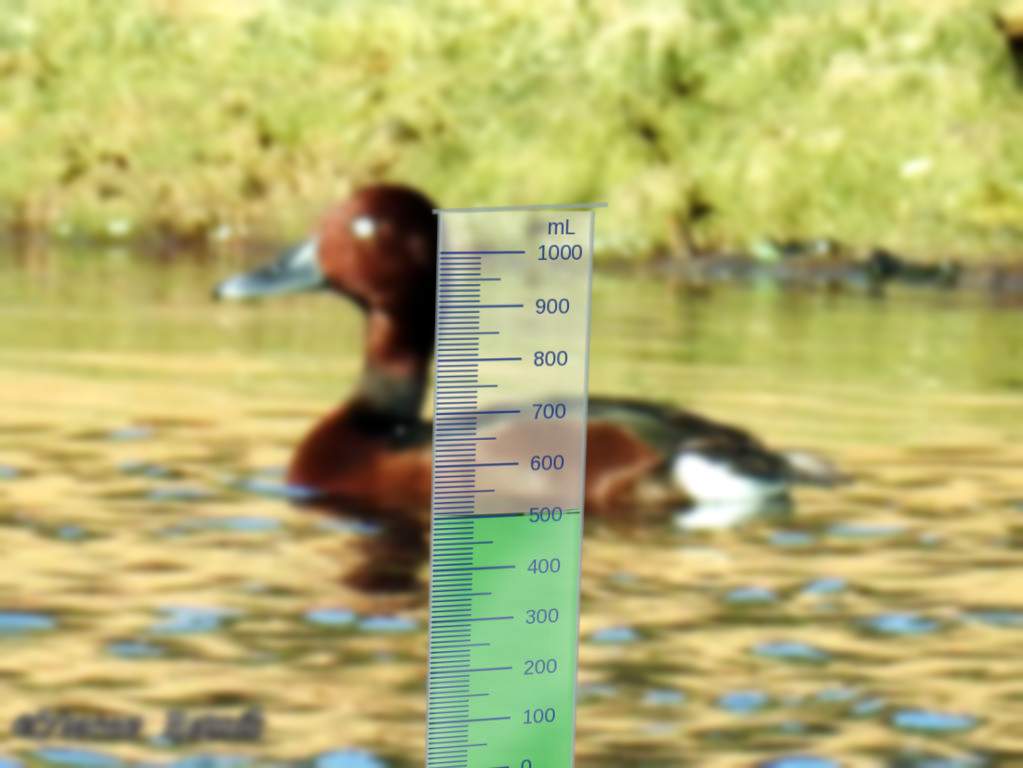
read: 500 mL
